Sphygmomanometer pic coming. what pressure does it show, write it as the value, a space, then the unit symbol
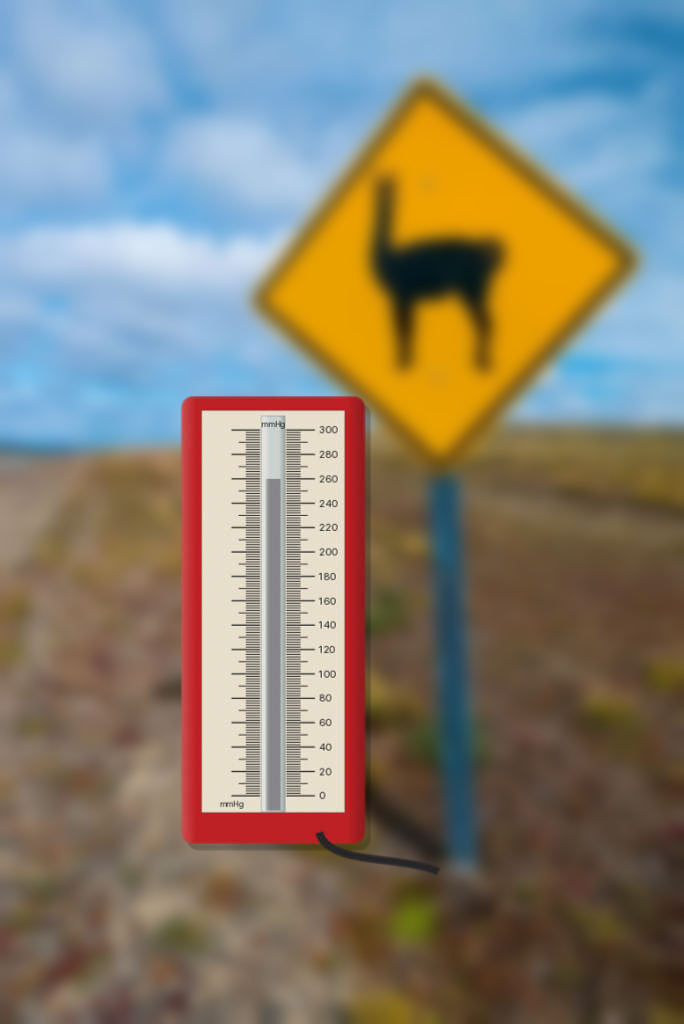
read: 260 mmHg
